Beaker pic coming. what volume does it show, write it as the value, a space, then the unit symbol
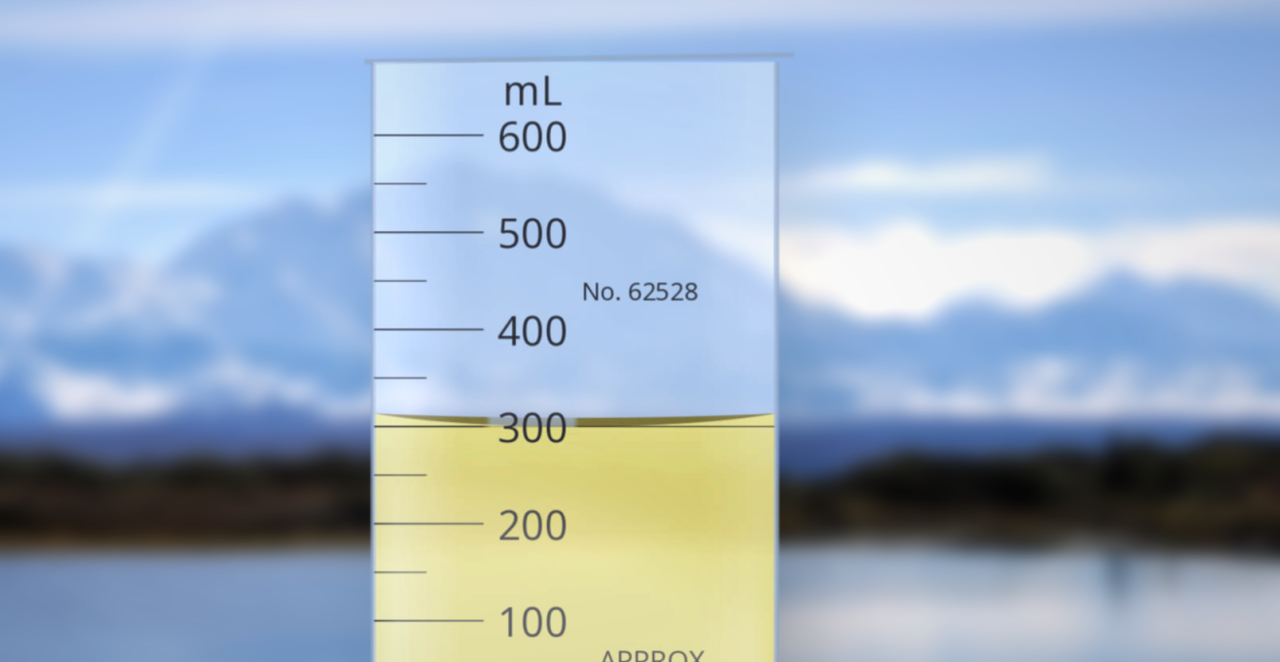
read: 300 mL
